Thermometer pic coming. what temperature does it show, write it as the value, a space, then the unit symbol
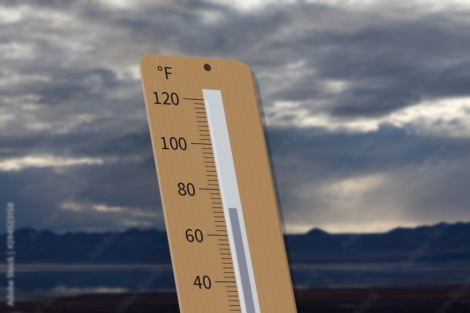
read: 72 °F
